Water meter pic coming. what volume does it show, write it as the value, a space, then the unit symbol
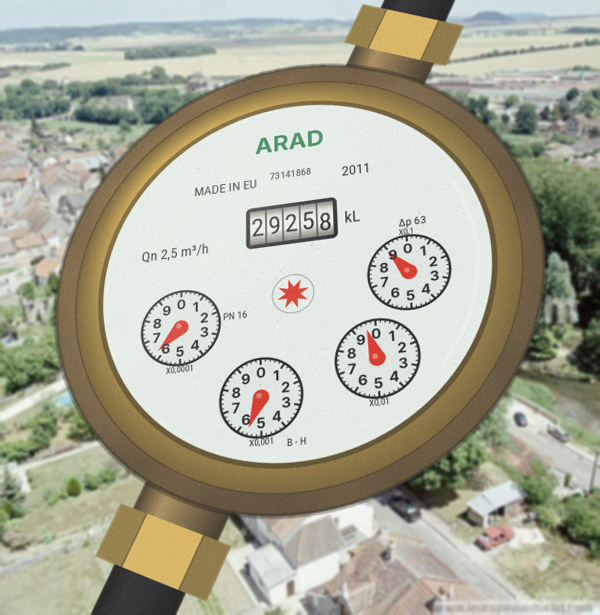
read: 29257.8956 kL
